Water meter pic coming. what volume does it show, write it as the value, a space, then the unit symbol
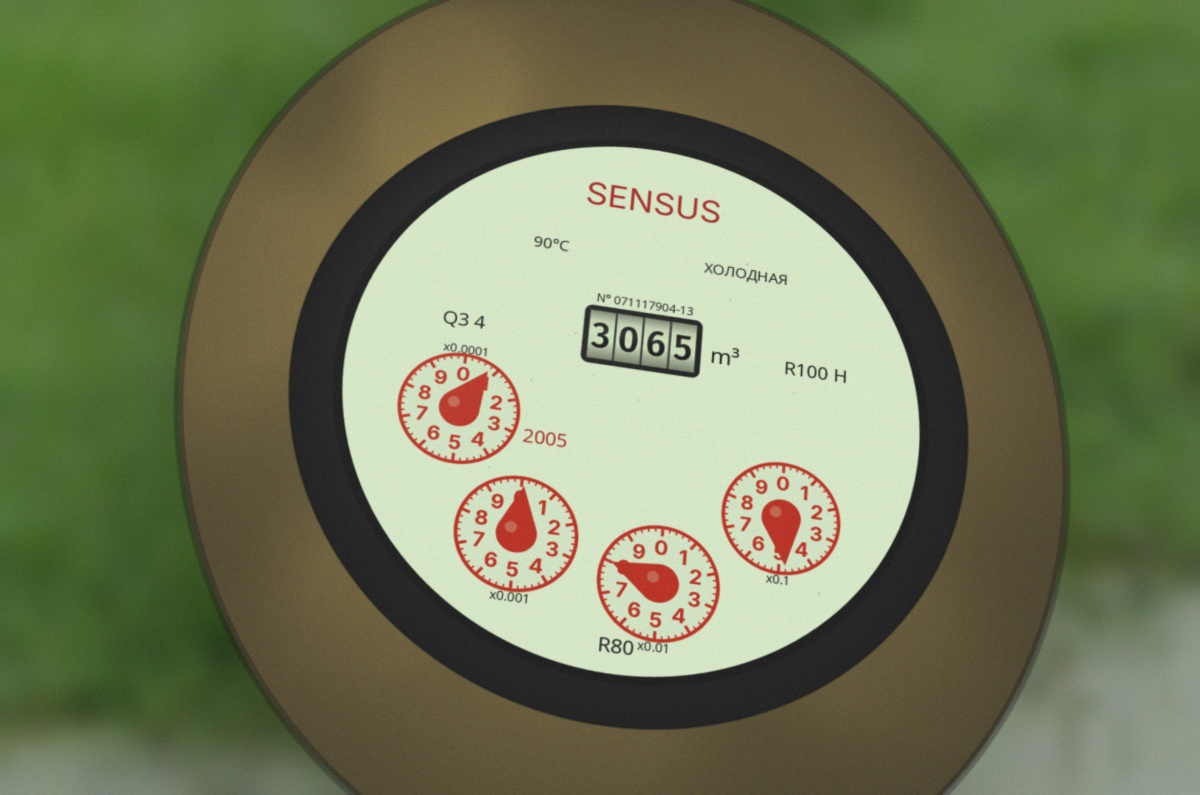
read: 3065.4800 m³
